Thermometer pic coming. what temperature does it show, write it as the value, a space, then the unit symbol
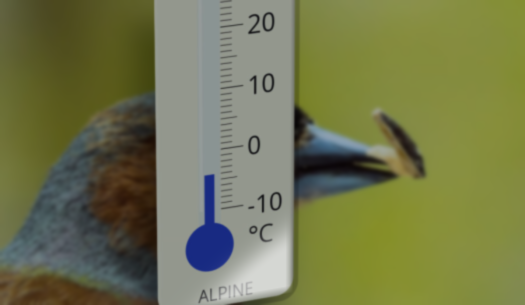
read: -4 °C
